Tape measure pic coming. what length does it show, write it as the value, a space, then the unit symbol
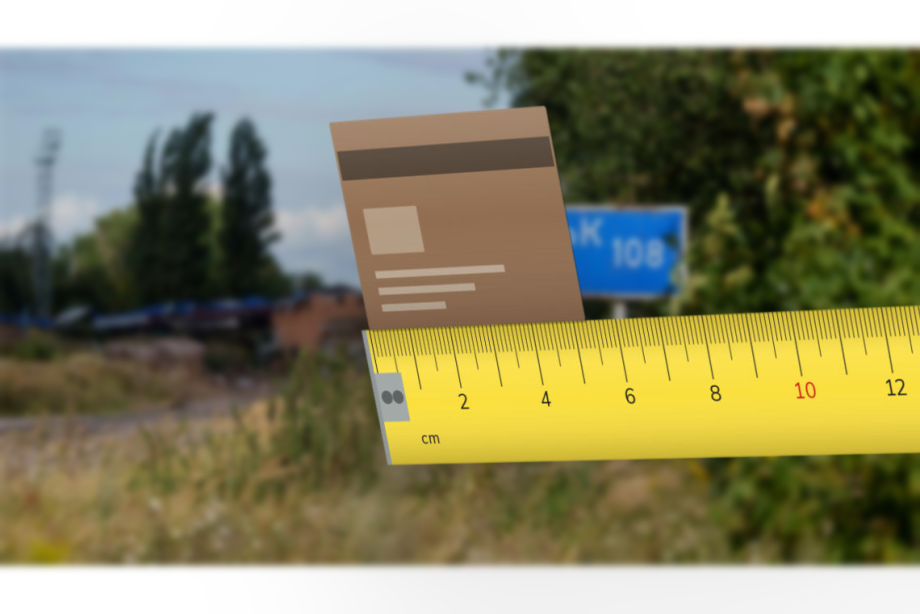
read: 5.3 cm
